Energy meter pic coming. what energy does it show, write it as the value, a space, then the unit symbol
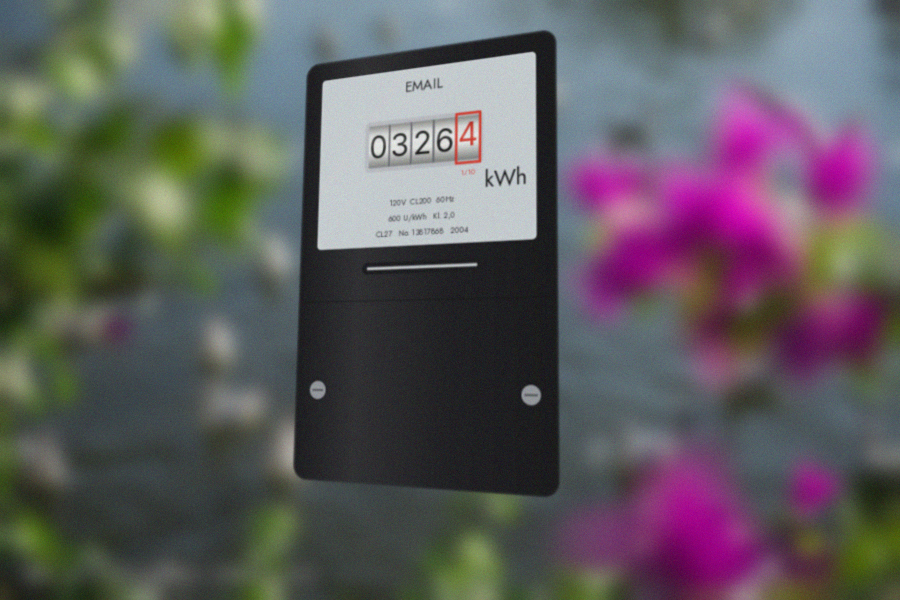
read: 326.4 kWh
